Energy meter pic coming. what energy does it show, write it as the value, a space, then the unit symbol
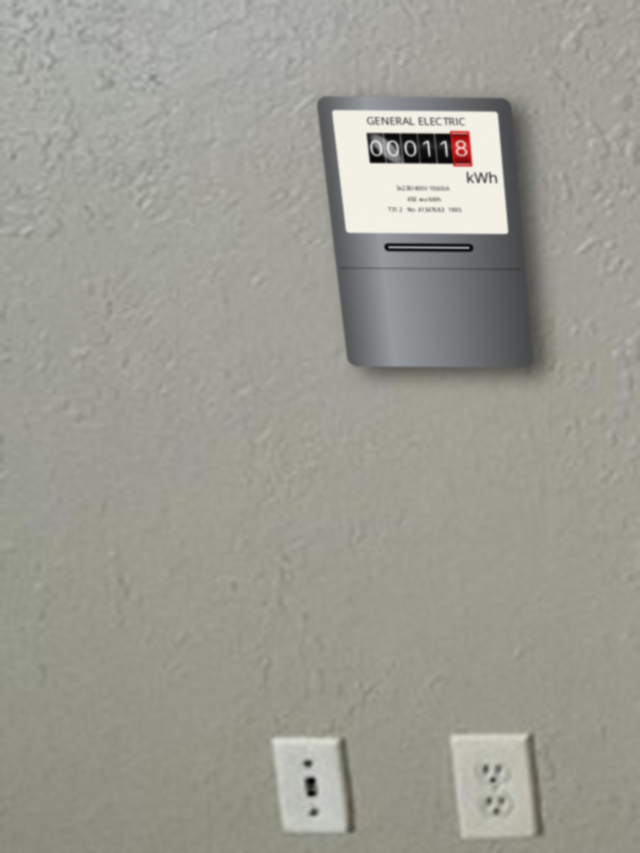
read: 11.8 kWh
